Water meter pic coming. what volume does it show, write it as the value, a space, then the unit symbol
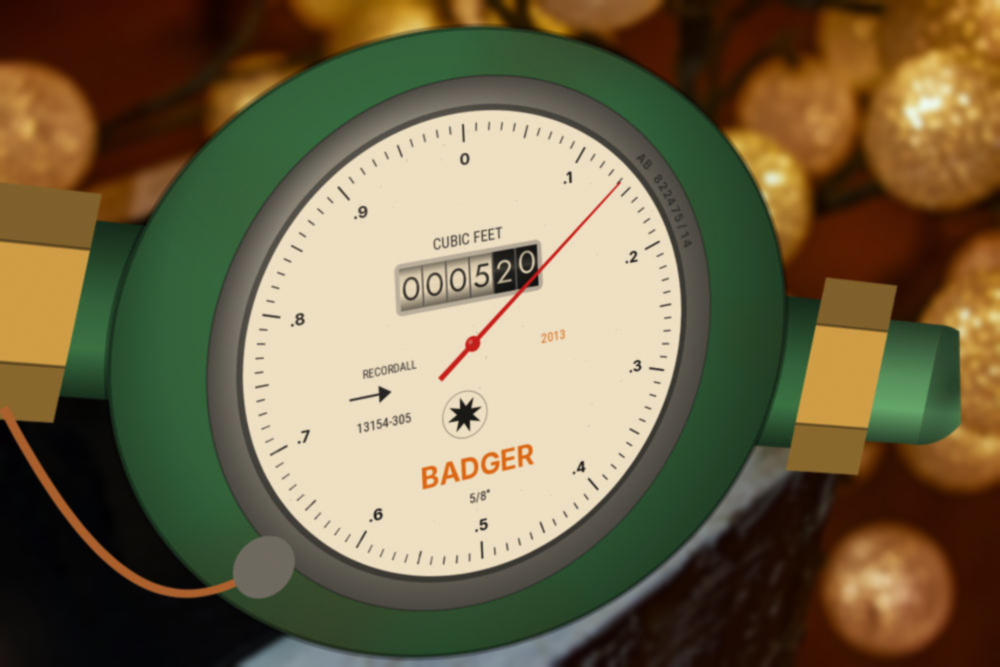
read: 520.14 ft³
